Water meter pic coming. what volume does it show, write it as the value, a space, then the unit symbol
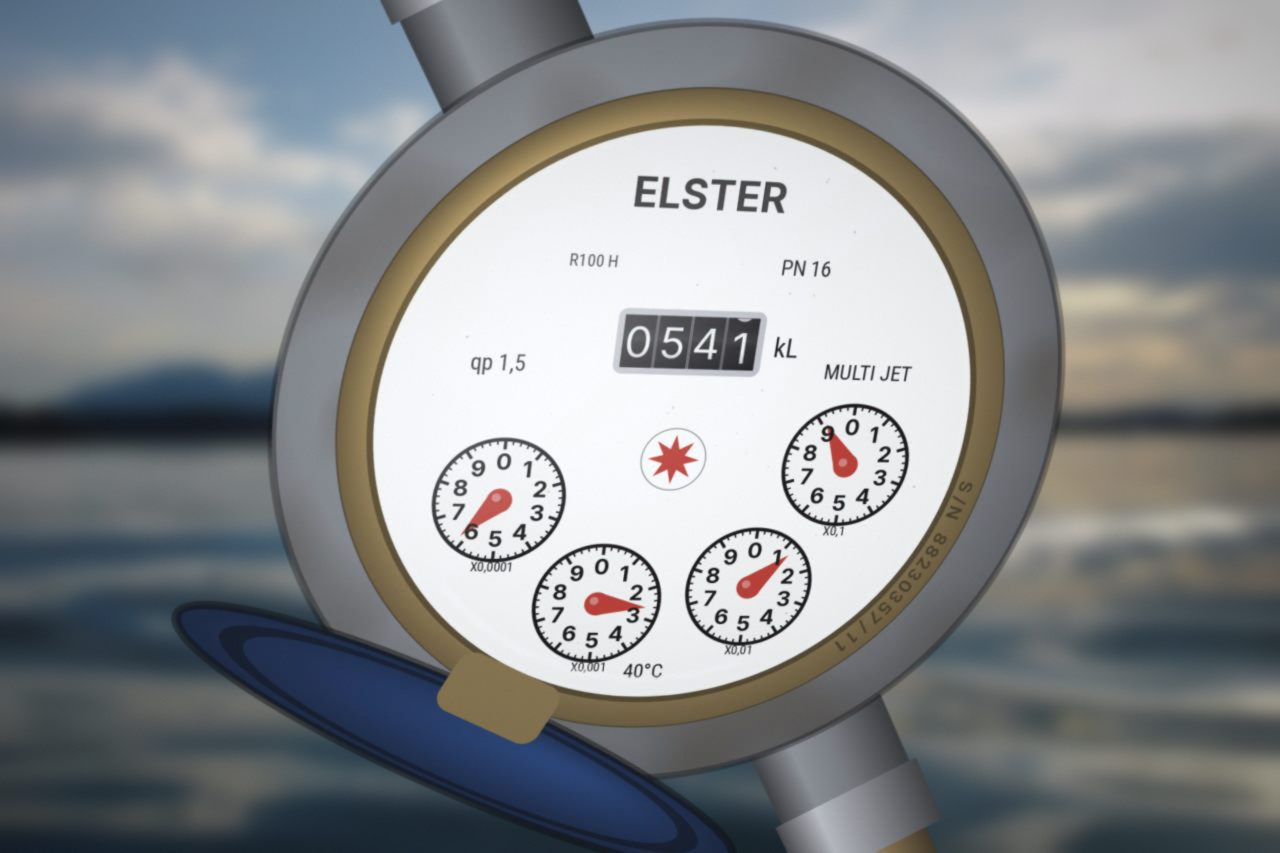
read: 540.9126 kL
